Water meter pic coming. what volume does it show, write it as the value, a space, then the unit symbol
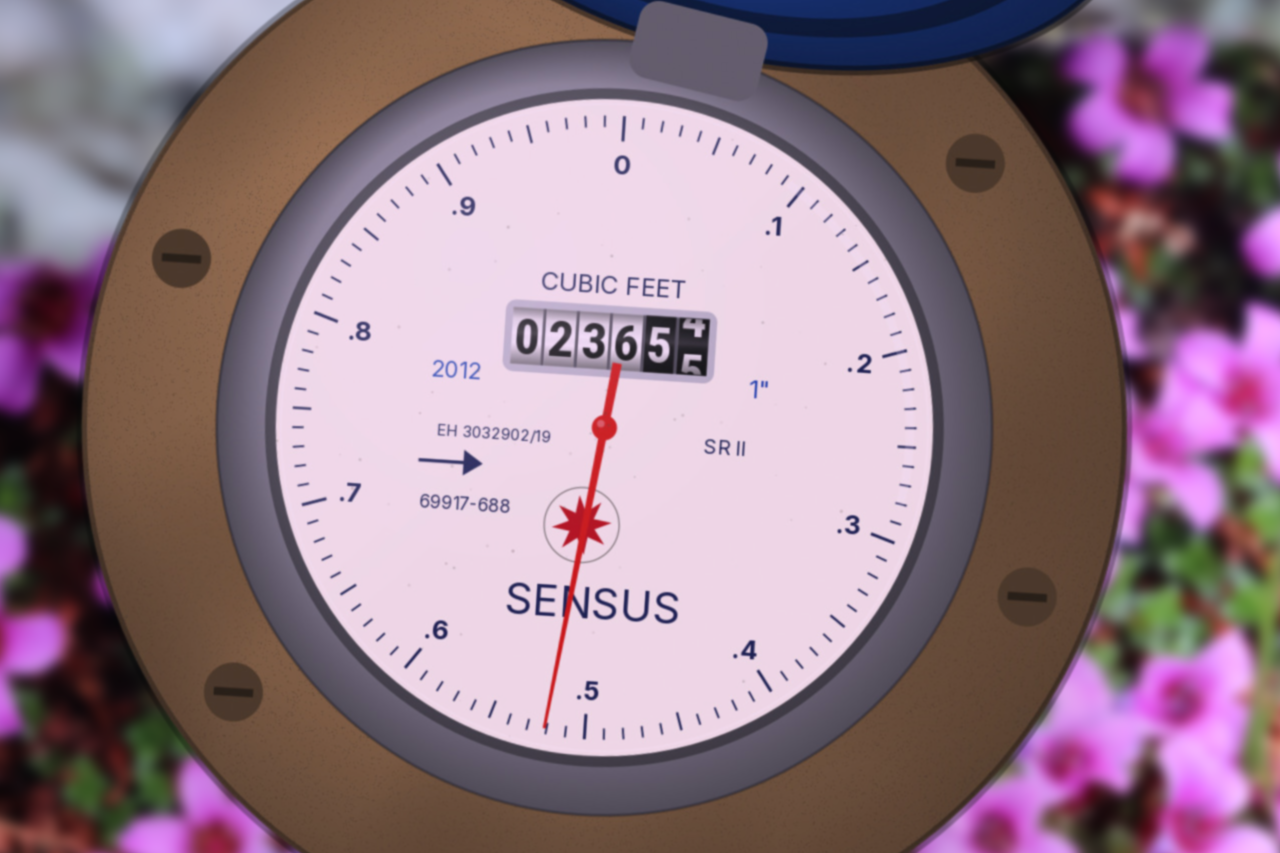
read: 23654.52 ft³
